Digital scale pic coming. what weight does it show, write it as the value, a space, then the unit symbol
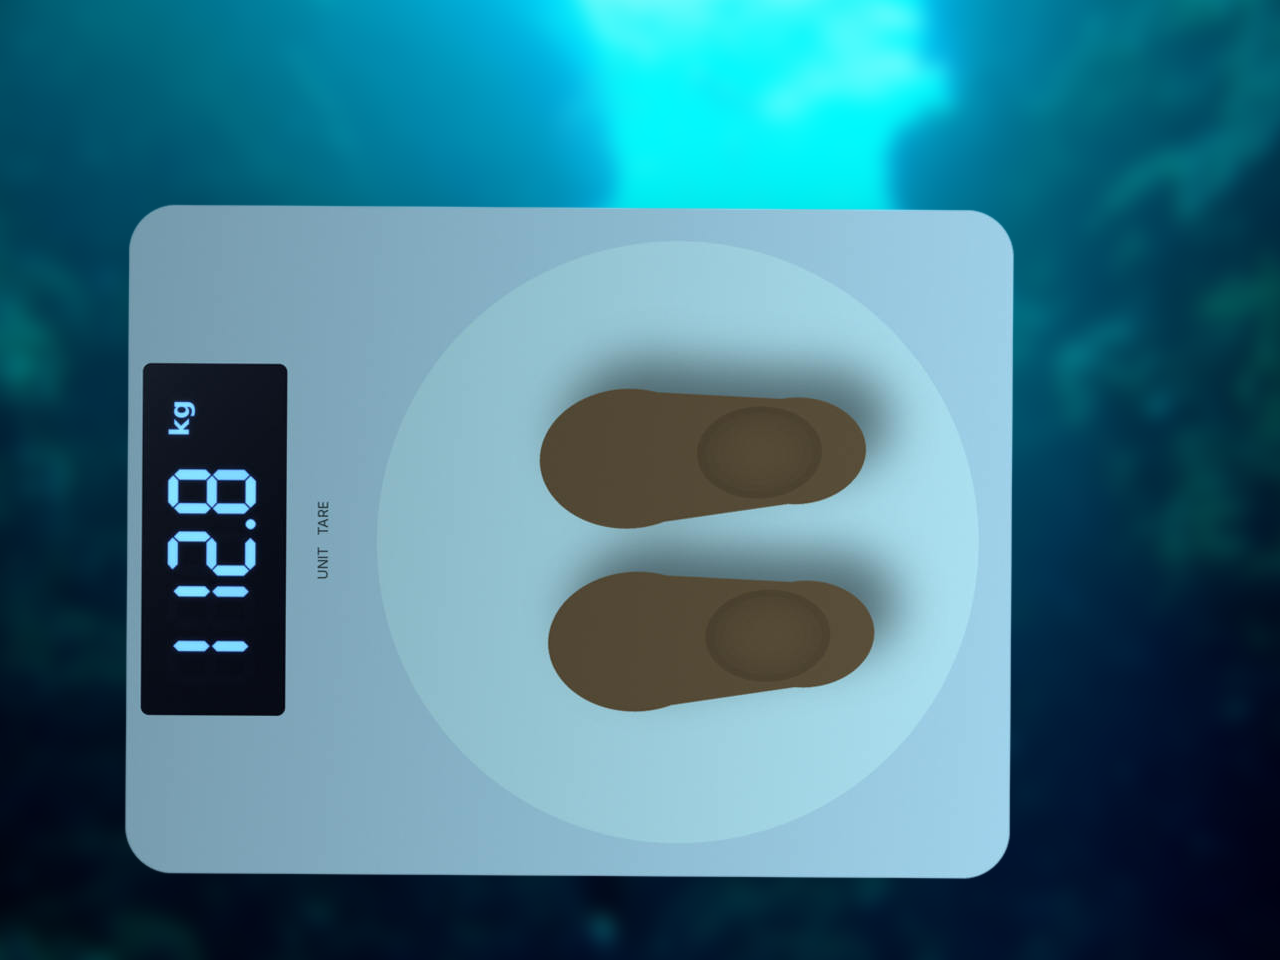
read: 112.8 kg
